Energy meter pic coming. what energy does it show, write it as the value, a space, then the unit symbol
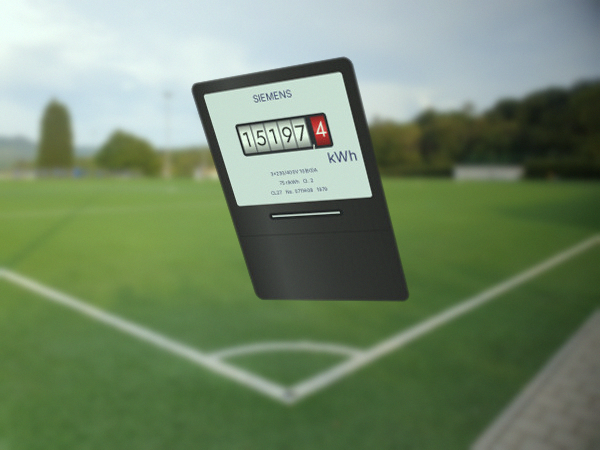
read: 15197.4 kWh
